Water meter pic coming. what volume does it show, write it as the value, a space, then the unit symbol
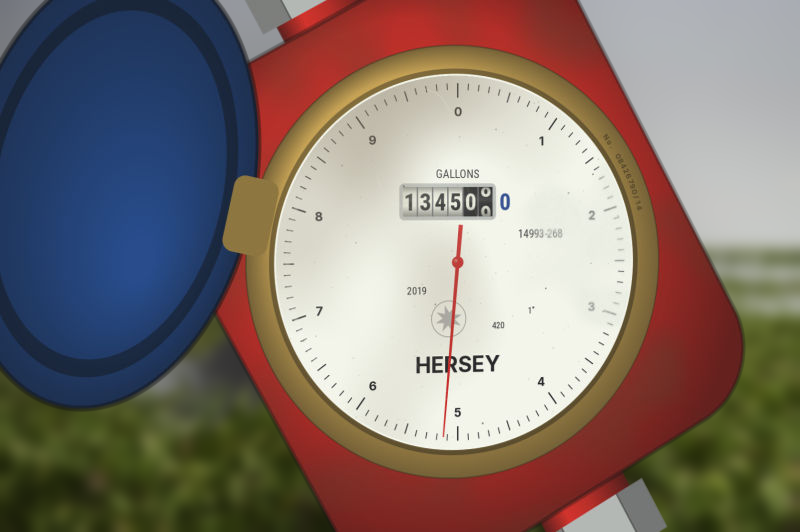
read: 1345085.1 gal
